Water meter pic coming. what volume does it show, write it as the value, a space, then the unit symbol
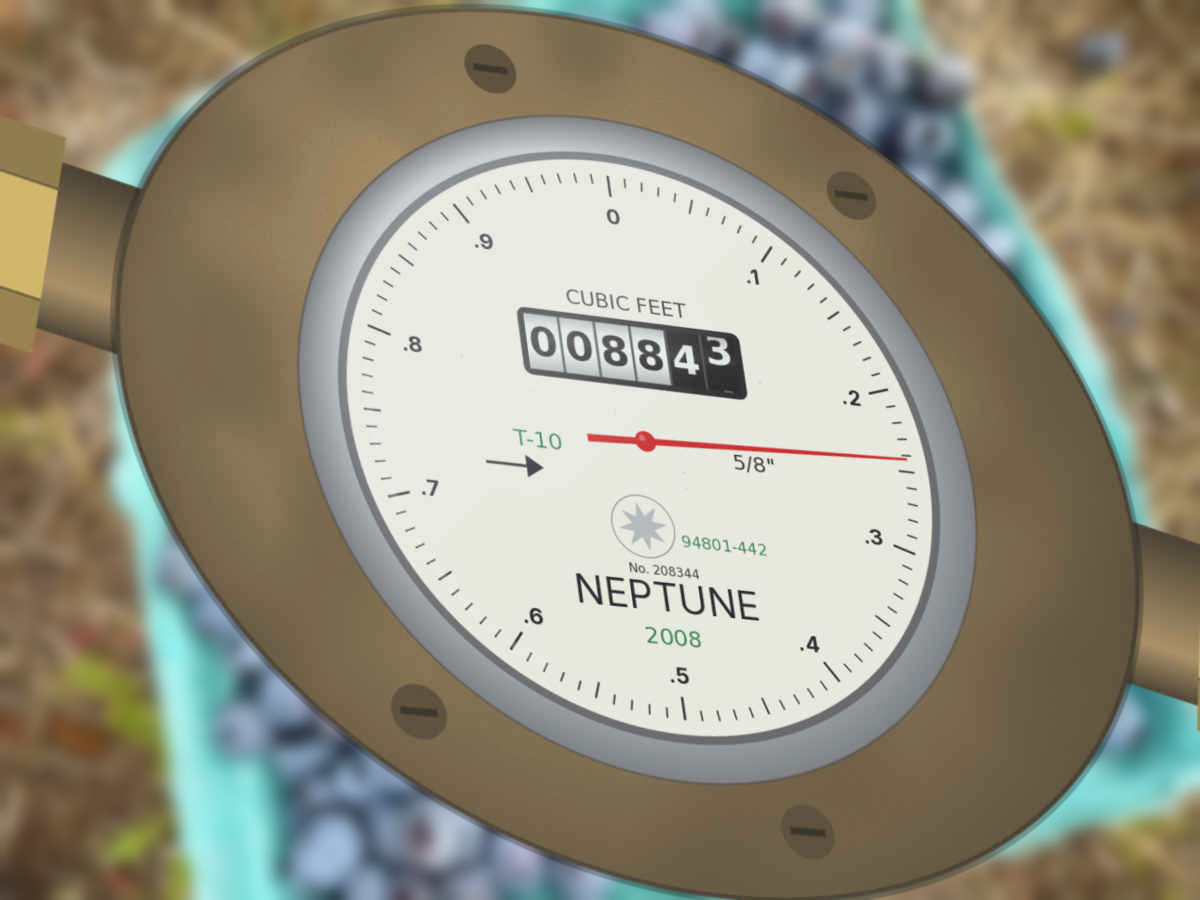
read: 8843.24 ft³
